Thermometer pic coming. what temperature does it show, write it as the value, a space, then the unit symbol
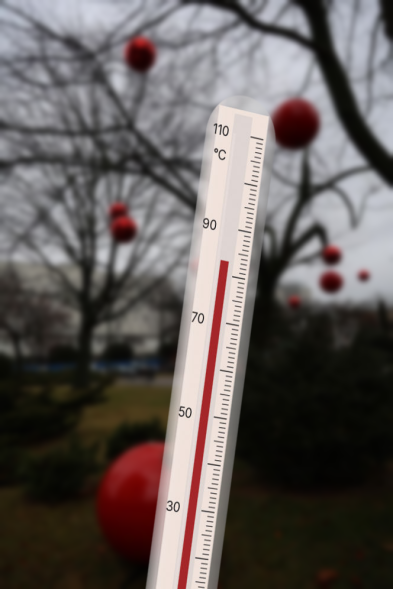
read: 83 °C
